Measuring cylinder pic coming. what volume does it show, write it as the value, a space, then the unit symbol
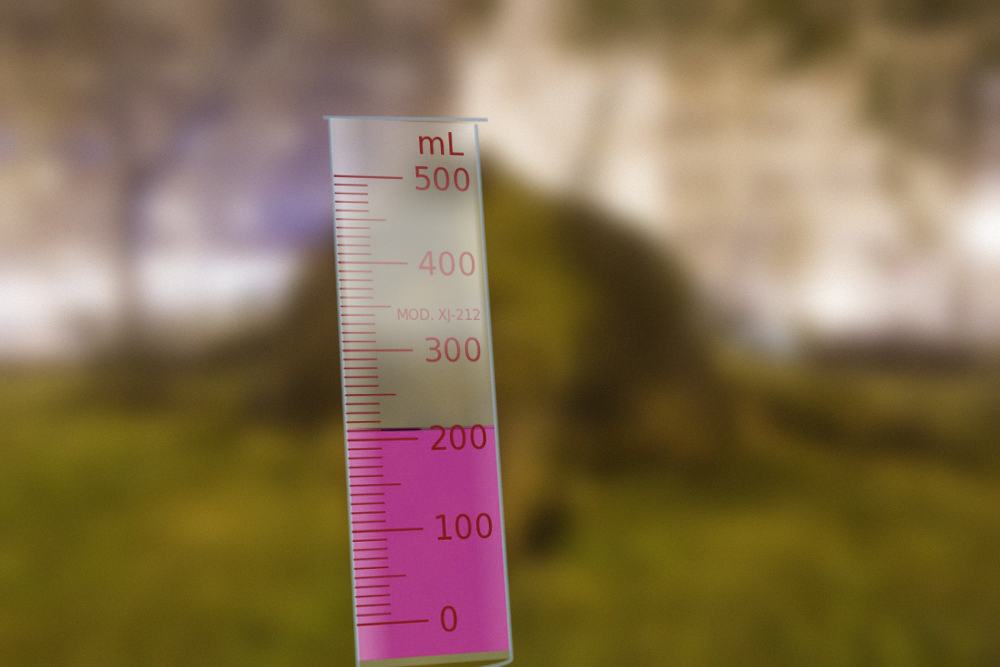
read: 210 mL
